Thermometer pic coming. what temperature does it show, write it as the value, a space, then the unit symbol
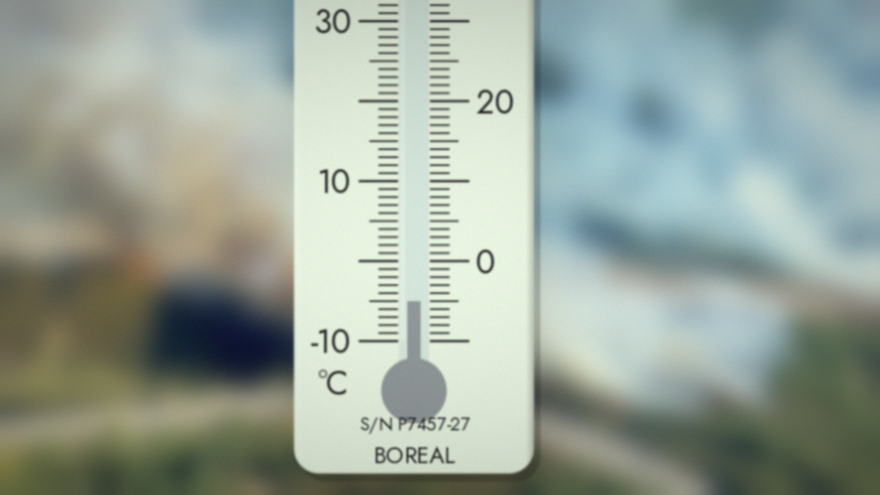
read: -5 °C
